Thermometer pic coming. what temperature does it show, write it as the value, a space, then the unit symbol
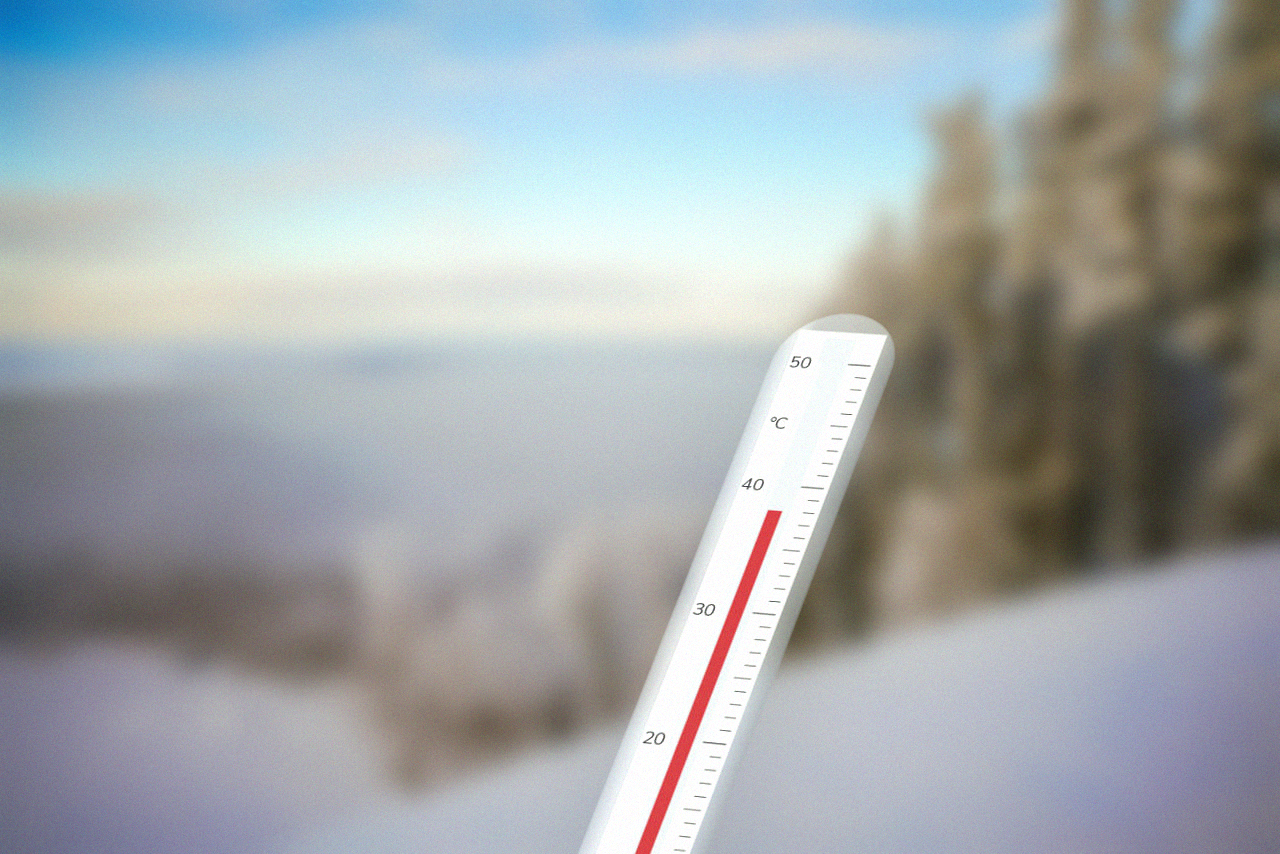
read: 38 °C
